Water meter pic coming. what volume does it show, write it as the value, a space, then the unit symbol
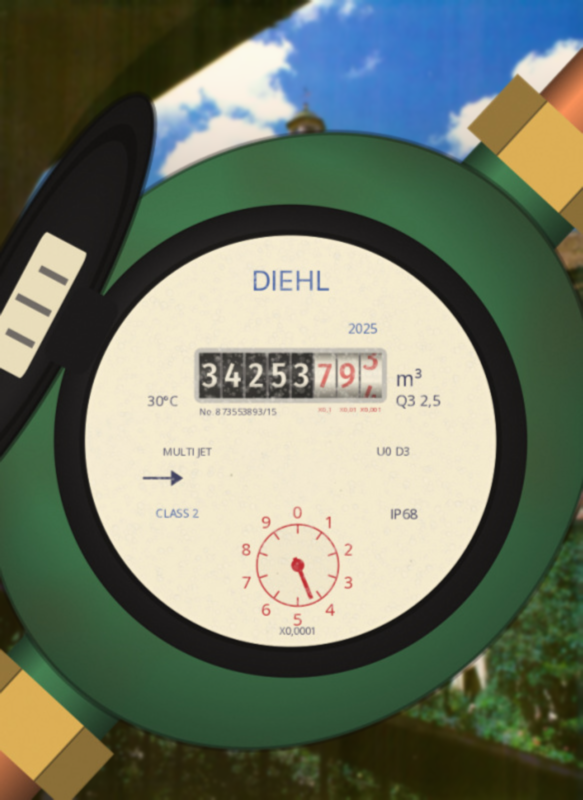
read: 34253.7934 m³
